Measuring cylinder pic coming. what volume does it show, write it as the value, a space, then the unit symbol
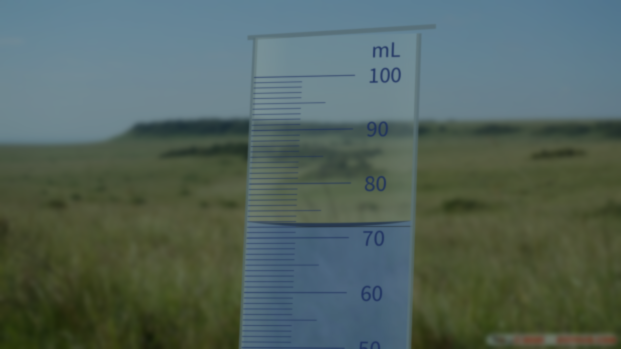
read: 72 mL
